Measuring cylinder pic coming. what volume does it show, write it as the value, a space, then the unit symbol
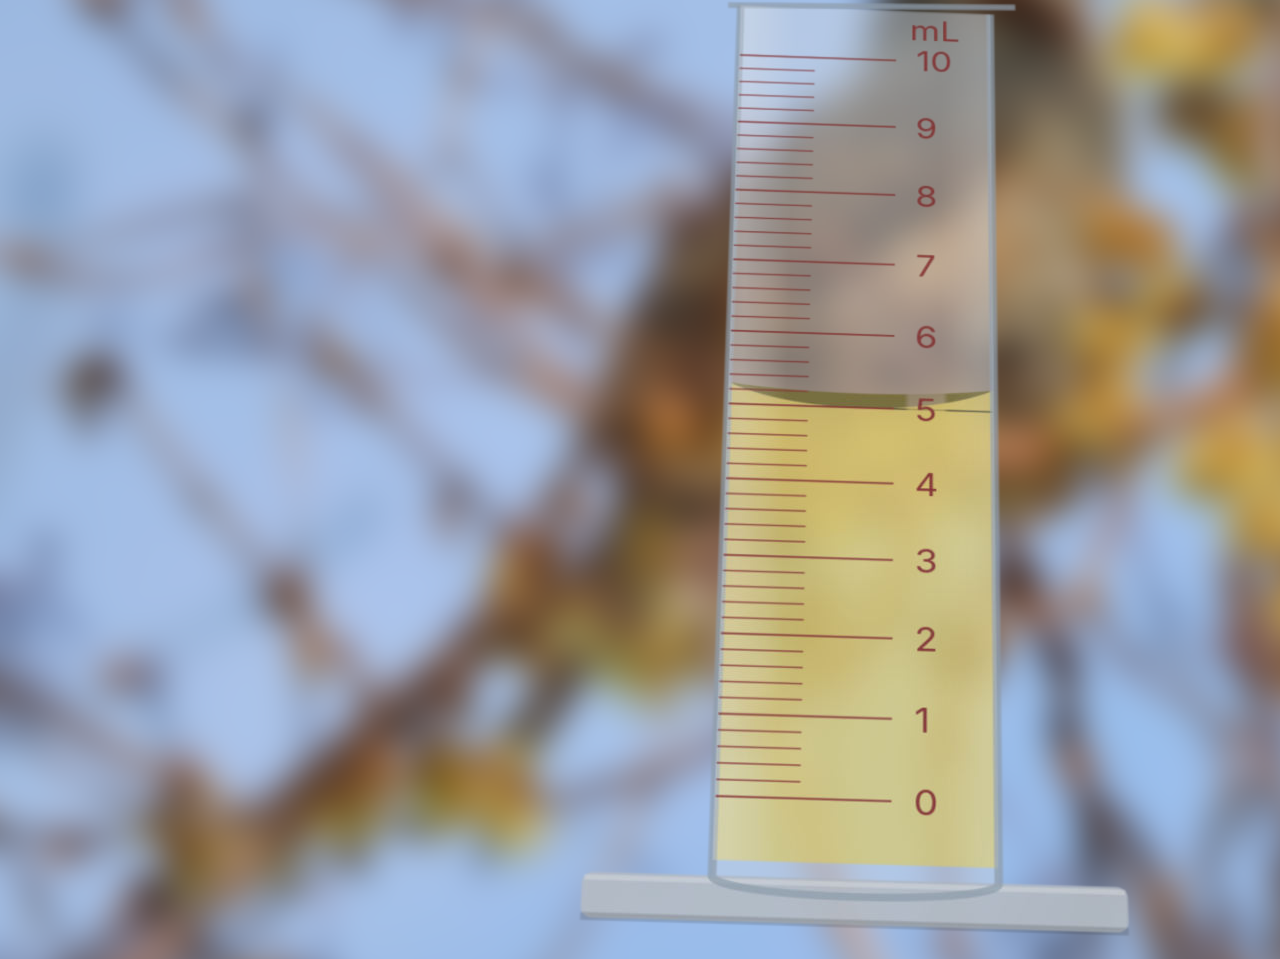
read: 5 mL
